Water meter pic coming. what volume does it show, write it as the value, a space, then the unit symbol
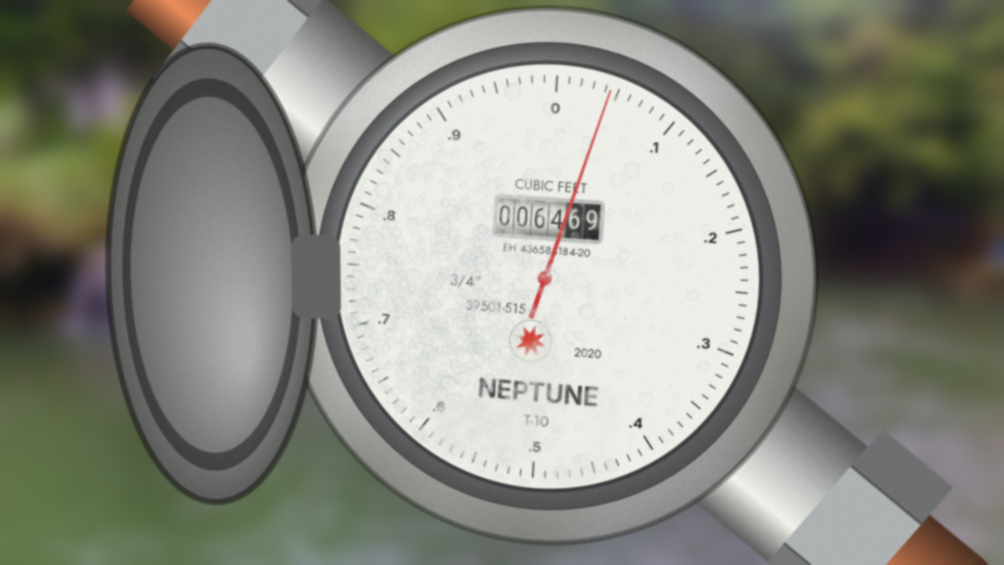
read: 6469.04 ft³
